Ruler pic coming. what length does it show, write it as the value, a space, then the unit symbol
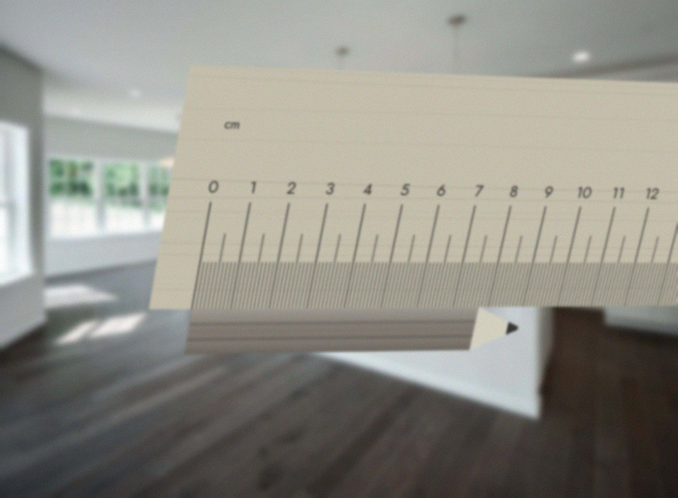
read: 9 cm
